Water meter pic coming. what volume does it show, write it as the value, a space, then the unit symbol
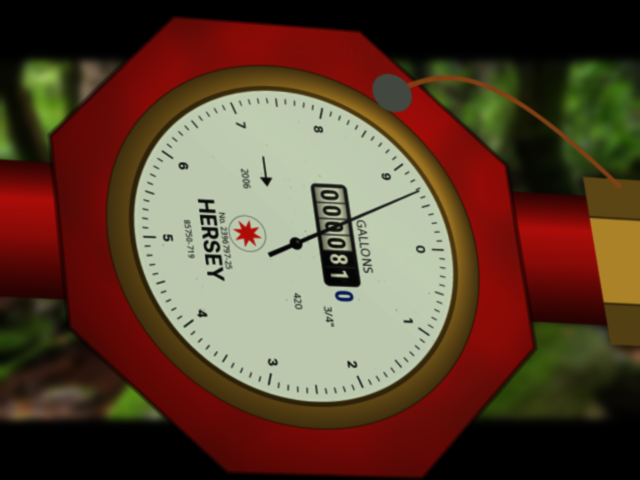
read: 809.3 gal
